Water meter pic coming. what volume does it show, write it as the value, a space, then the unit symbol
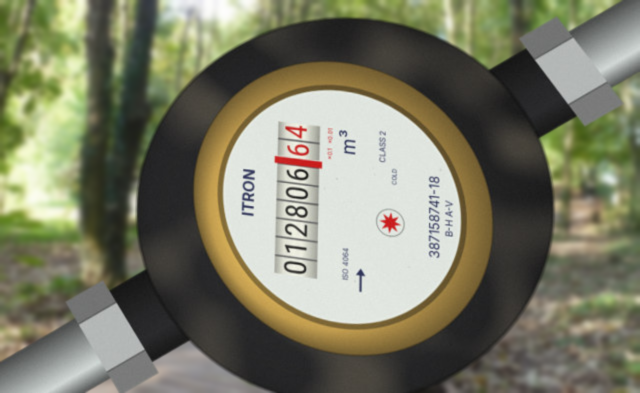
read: 12806.64 m³
